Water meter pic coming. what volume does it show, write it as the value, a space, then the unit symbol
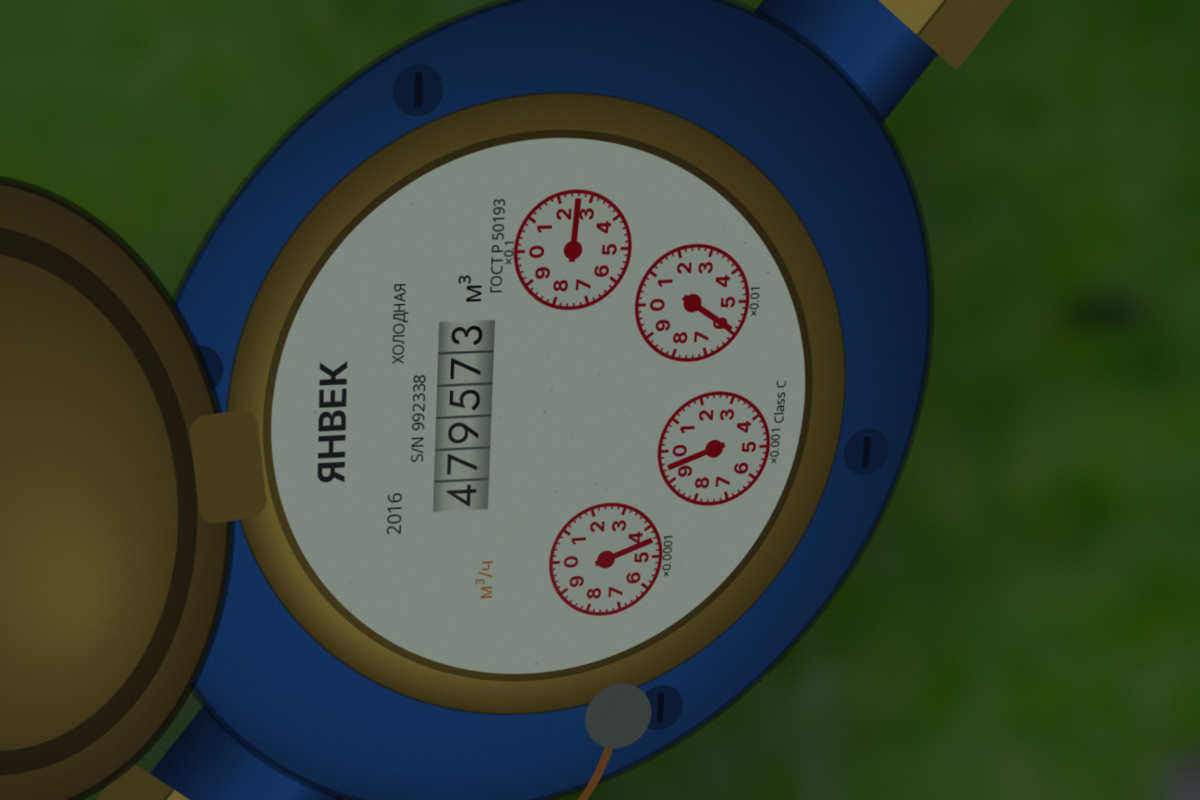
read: 479573.2594 m³
